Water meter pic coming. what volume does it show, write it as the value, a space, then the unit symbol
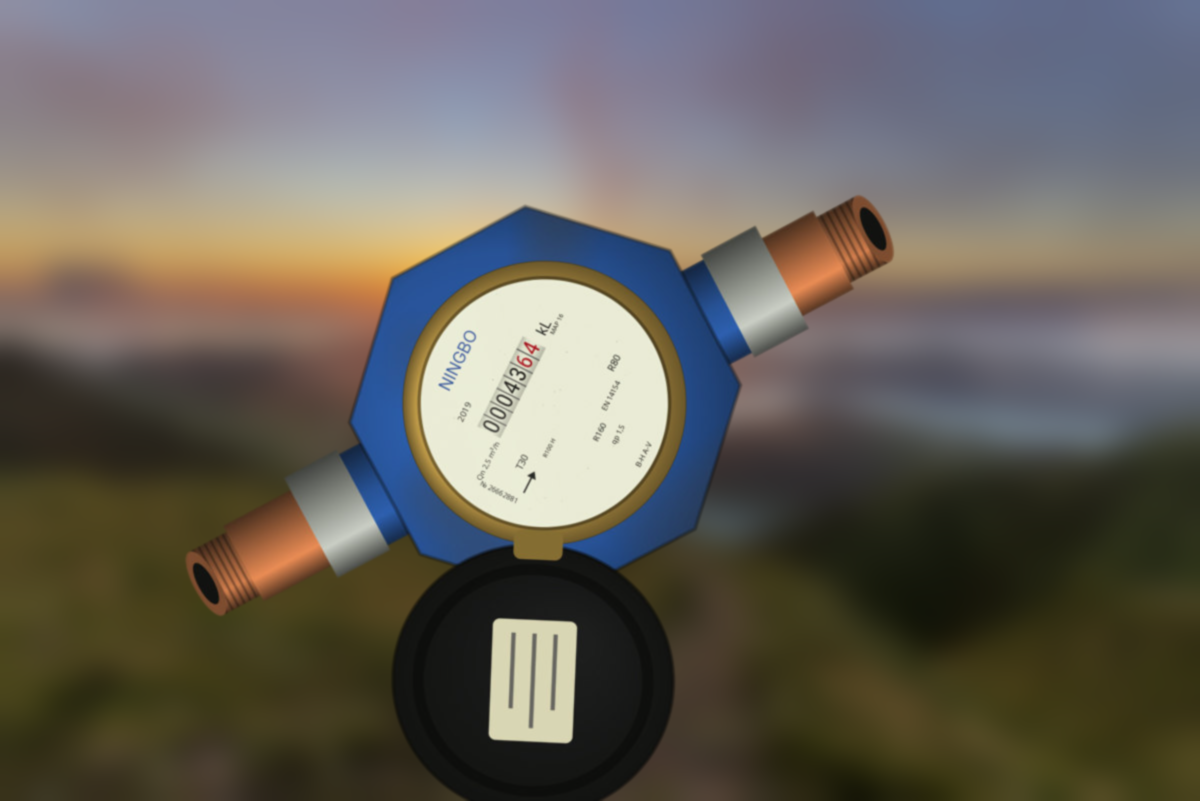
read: 43.64 kL
